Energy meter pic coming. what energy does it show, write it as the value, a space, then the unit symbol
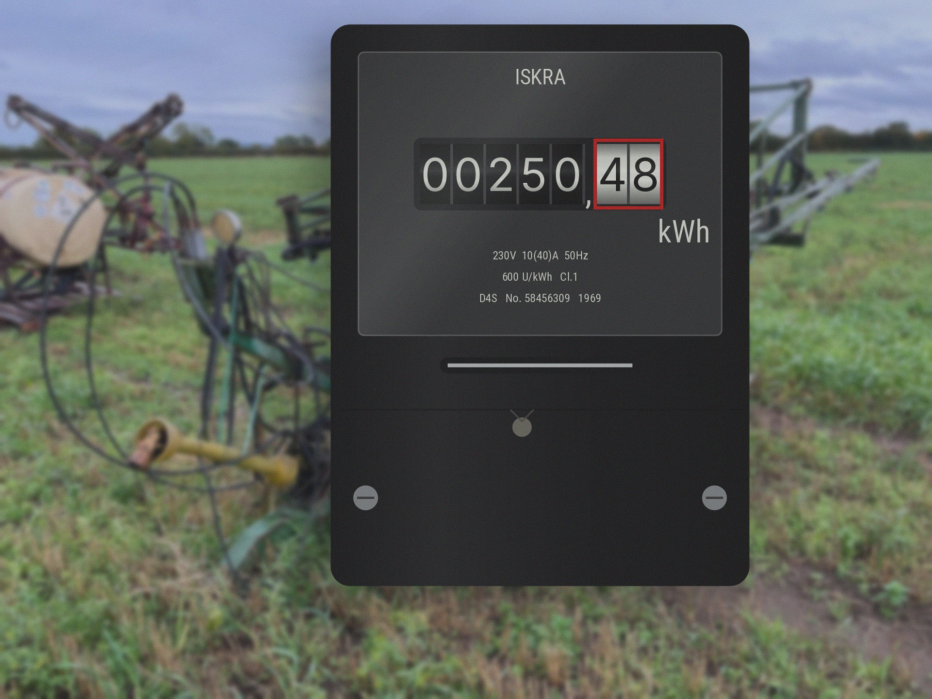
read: 250.48 kWh
